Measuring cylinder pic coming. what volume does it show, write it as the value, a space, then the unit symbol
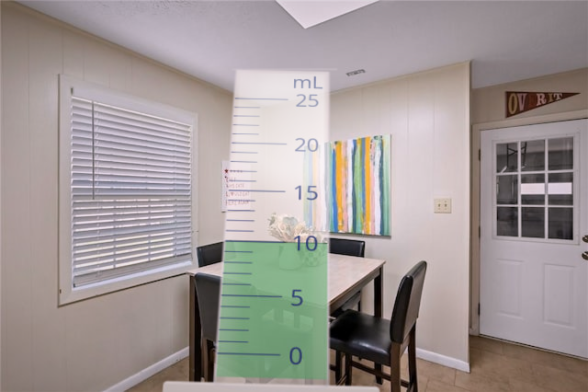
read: 10 mL
